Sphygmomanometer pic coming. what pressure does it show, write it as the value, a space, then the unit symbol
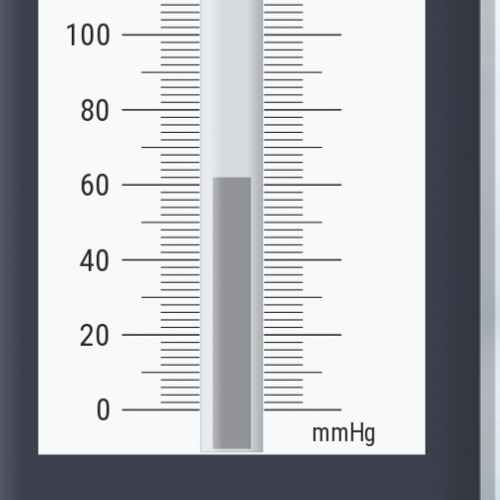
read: 62 mmHg
